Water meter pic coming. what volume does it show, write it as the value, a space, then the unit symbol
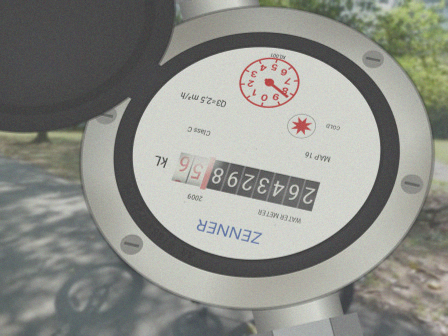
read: 2643298.558 kL
